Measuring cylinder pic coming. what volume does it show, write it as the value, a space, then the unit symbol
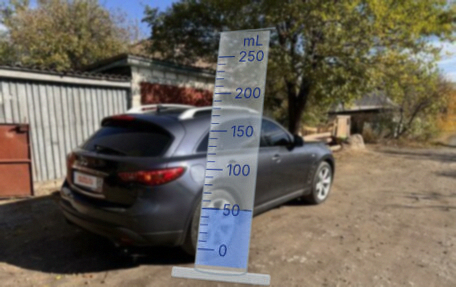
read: 50 mL
